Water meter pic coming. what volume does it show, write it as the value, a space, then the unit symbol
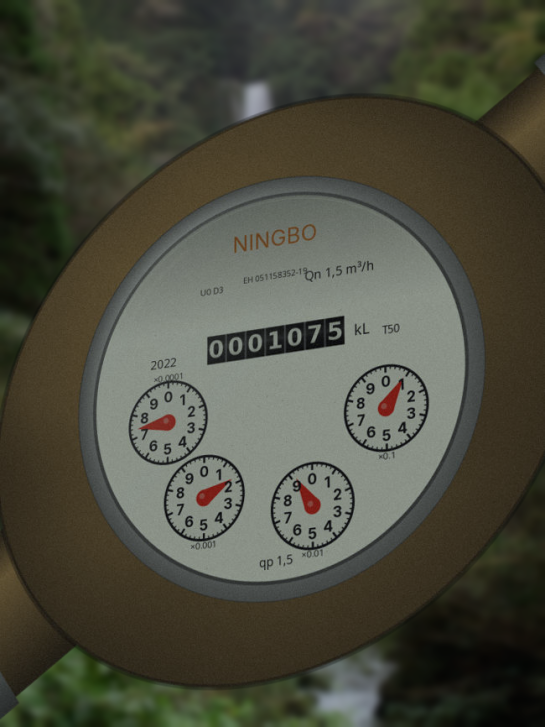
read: 1075.0917 kL
